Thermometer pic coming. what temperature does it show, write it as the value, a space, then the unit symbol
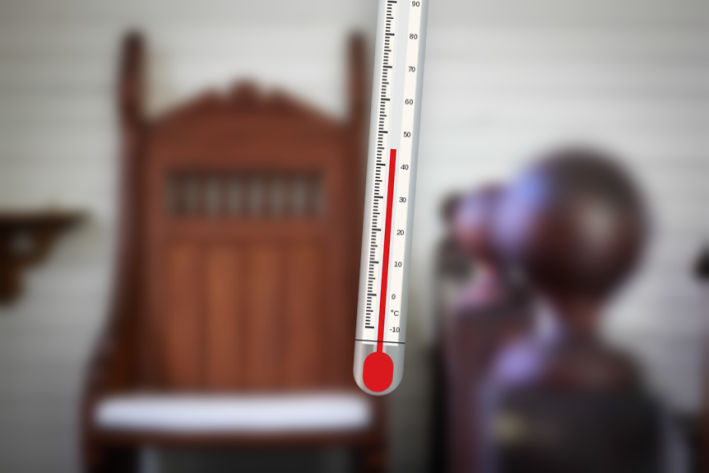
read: 45 °C
